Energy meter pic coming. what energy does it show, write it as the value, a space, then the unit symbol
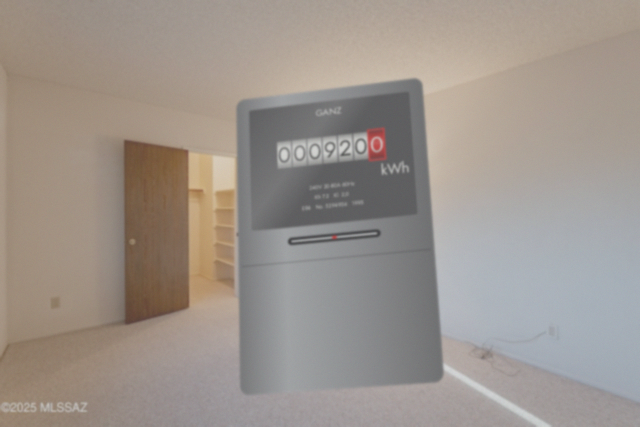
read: 920.0 kWh
